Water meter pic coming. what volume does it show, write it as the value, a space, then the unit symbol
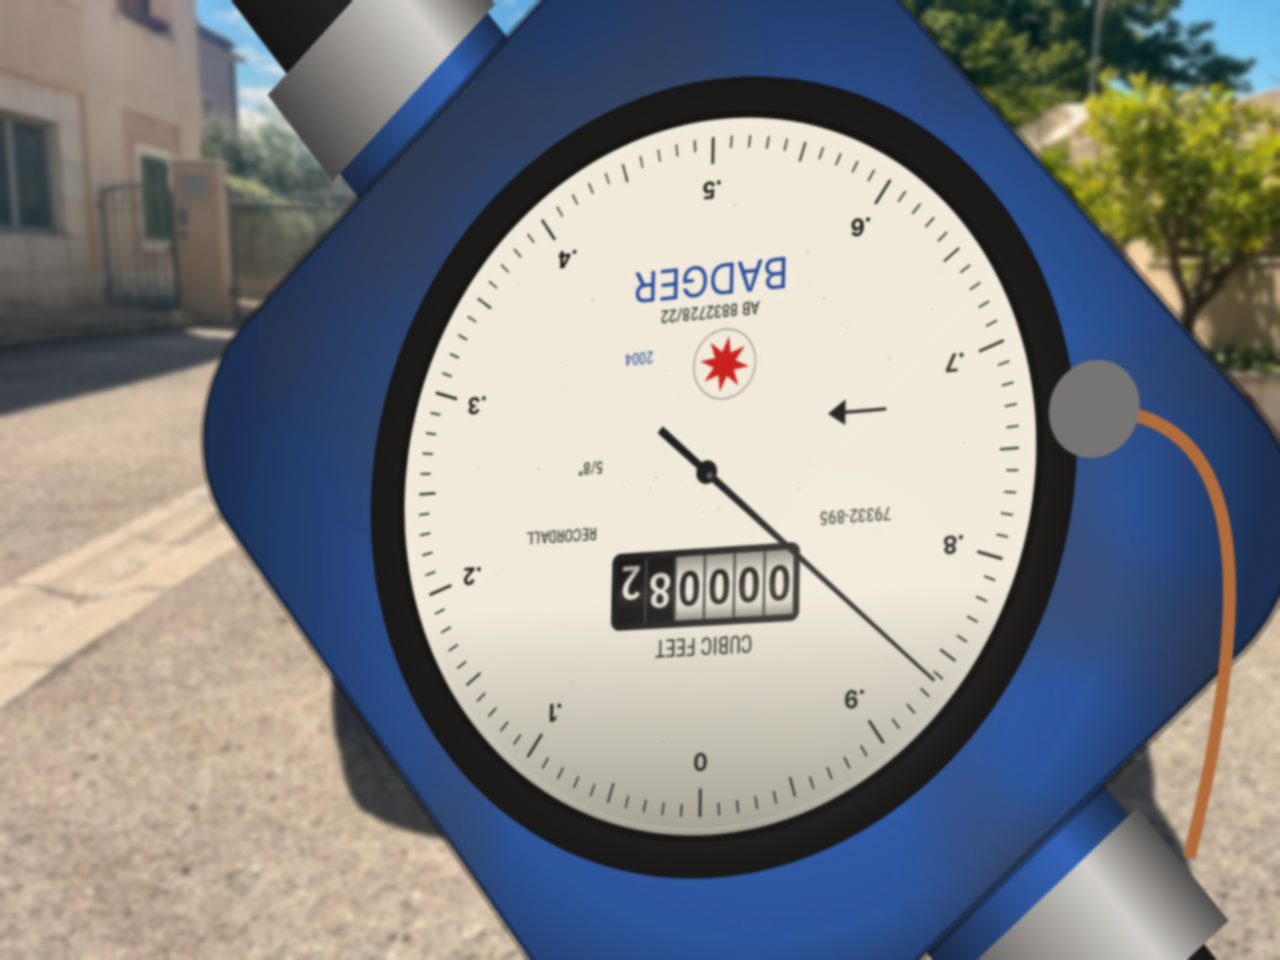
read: 81.86 ft³
